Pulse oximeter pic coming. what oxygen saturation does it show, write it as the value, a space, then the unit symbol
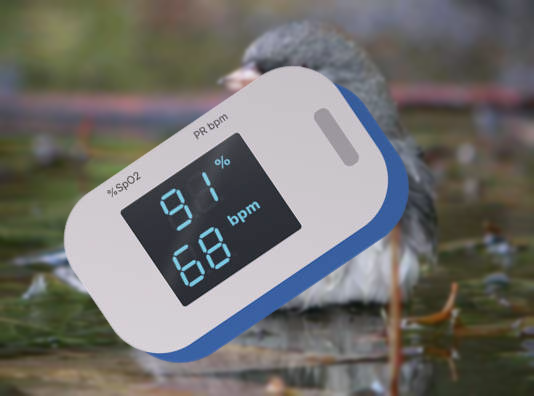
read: 91 %
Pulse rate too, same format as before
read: 68 bpm
